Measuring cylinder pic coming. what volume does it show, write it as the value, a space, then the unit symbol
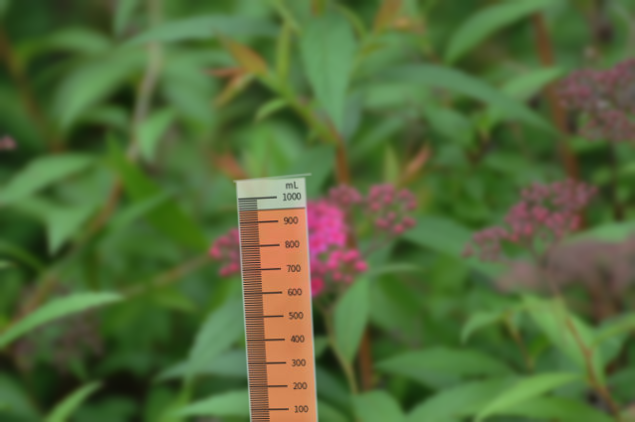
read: 950 mL
